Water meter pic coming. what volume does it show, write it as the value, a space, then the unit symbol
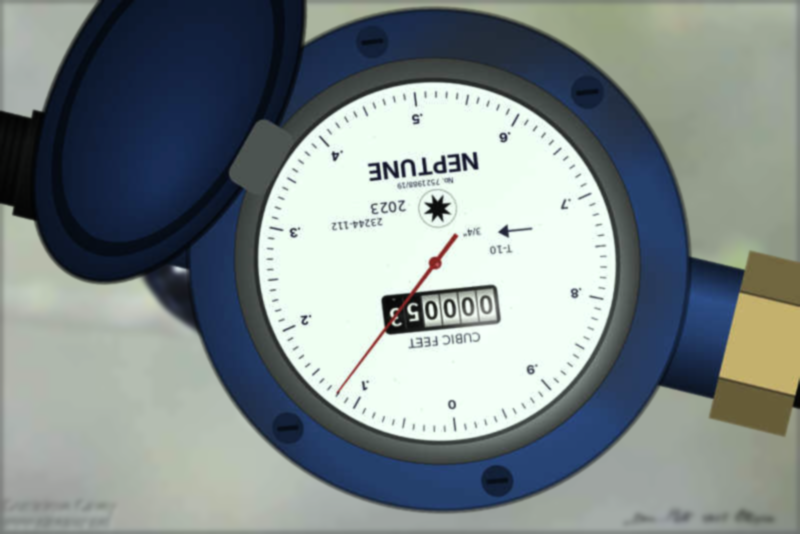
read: 53.12 ft³
